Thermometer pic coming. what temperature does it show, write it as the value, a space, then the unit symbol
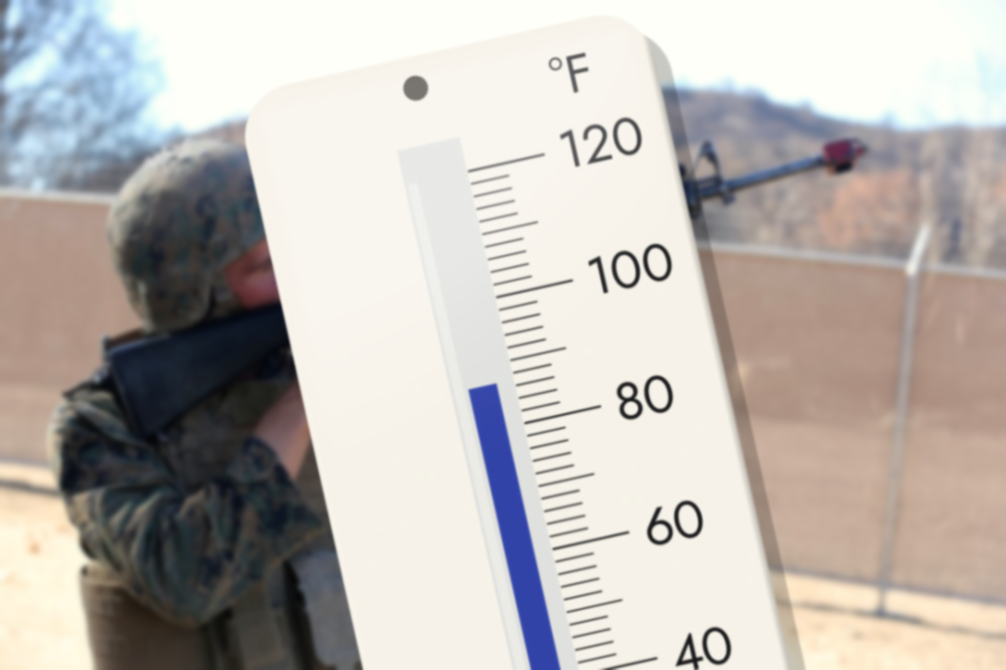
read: 87 °F
